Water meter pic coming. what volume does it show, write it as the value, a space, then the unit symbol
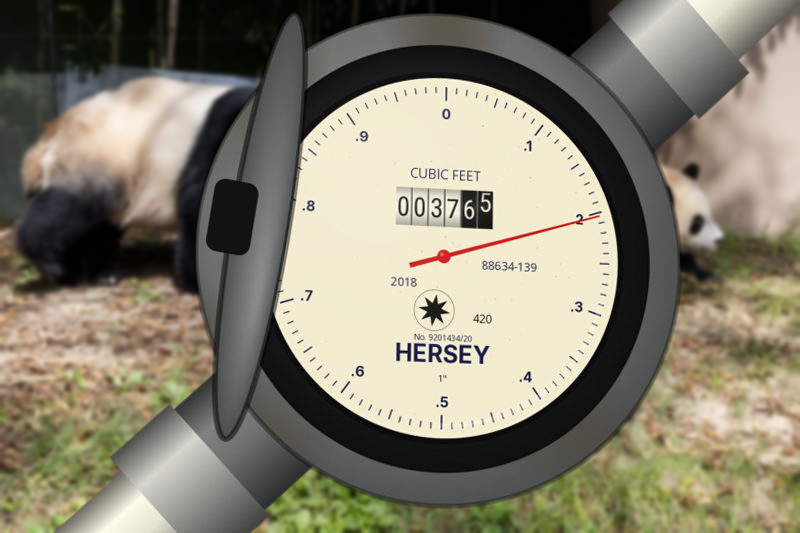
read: 3765.20 ft³
